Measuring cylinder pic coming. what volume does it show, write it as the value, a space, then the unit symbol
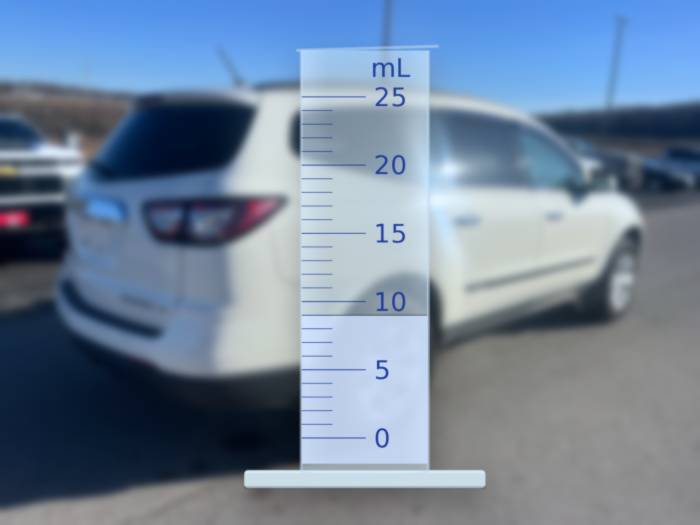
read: 9 mL
